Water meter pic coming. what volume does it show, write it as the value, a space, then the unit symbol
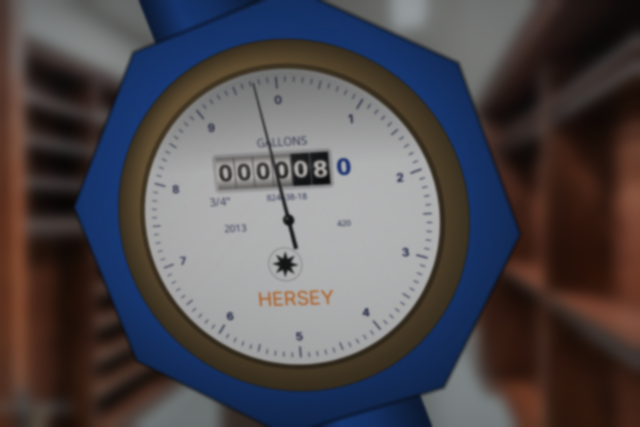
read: 79.7 gal
